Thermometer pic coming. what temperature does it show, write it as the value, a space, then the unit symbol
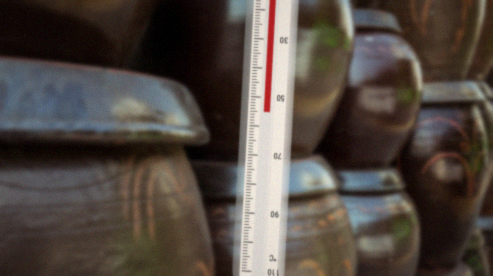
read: 55 °C
